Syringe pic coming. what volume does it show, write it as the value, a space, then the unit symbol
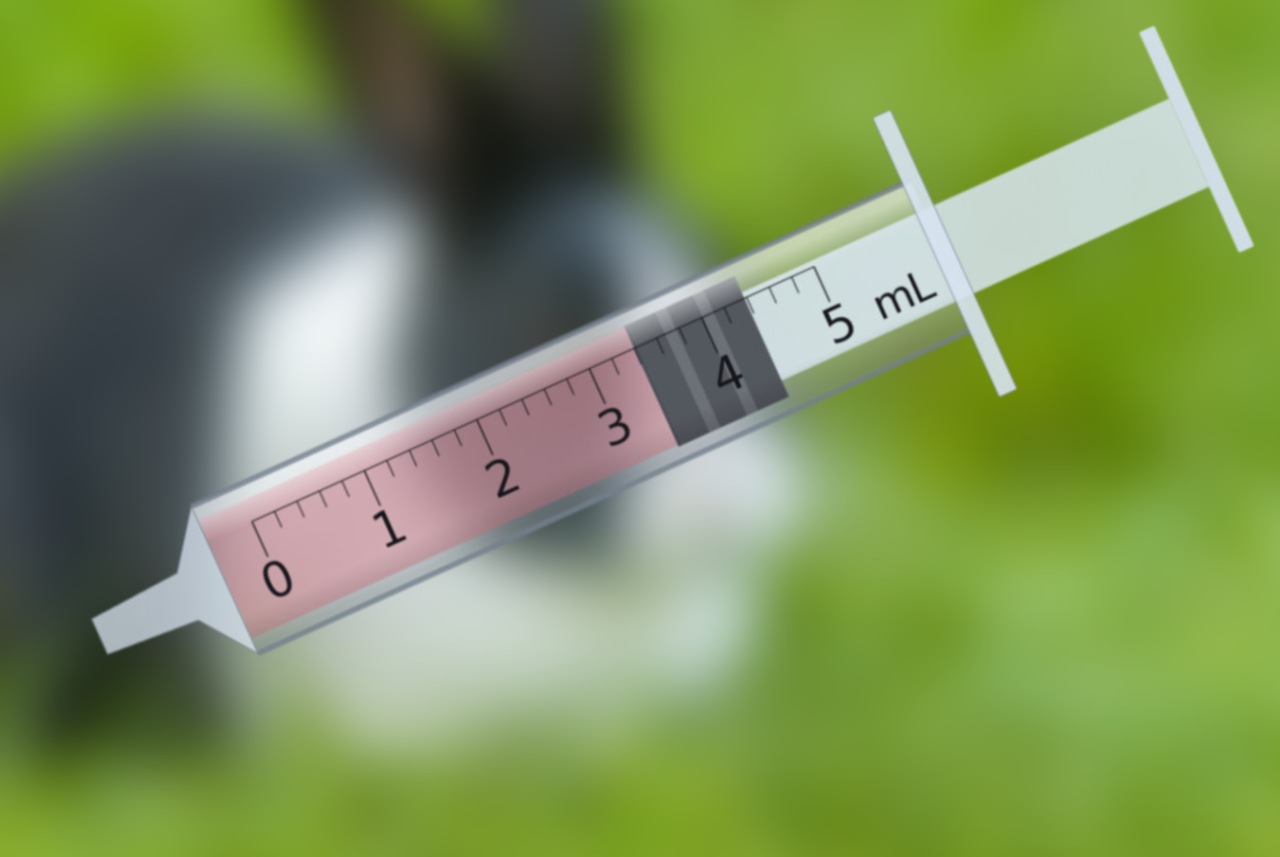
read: 3.4 mL
